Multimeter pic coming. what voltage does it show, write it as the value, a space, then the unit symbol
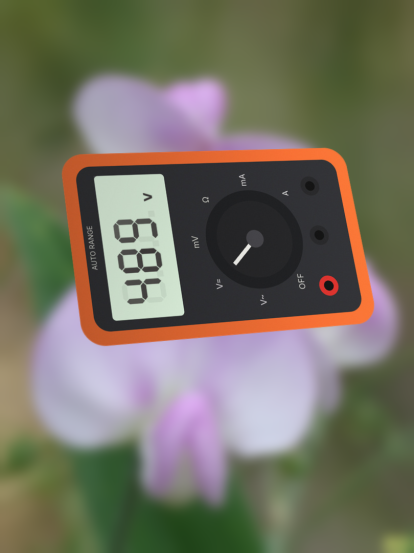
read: 489 V
